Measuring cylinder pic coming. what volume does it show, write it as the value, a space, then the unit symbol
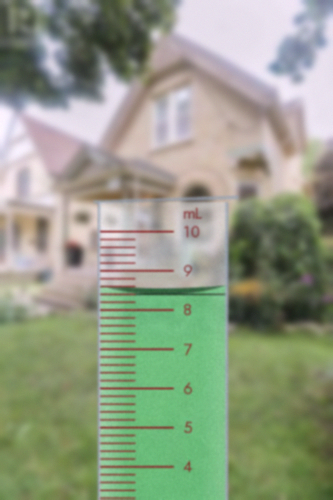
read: 8.4 mL
